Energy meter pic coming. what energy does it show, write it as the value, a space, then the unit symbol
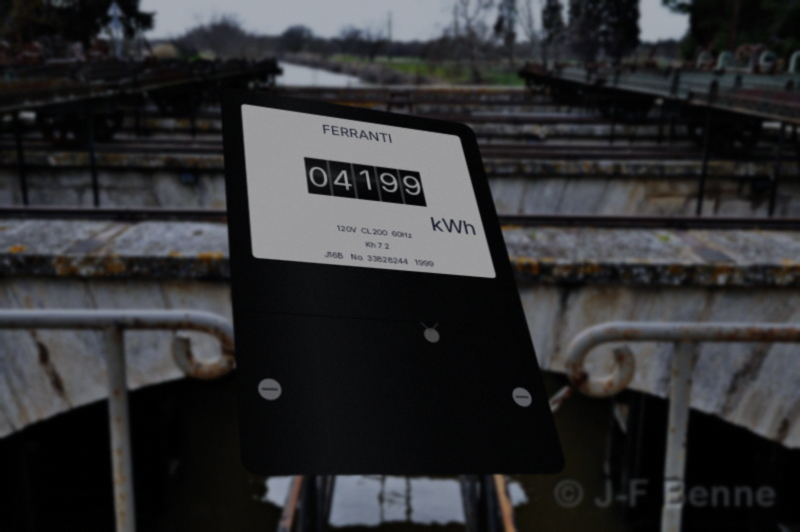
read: 4199 kWh
